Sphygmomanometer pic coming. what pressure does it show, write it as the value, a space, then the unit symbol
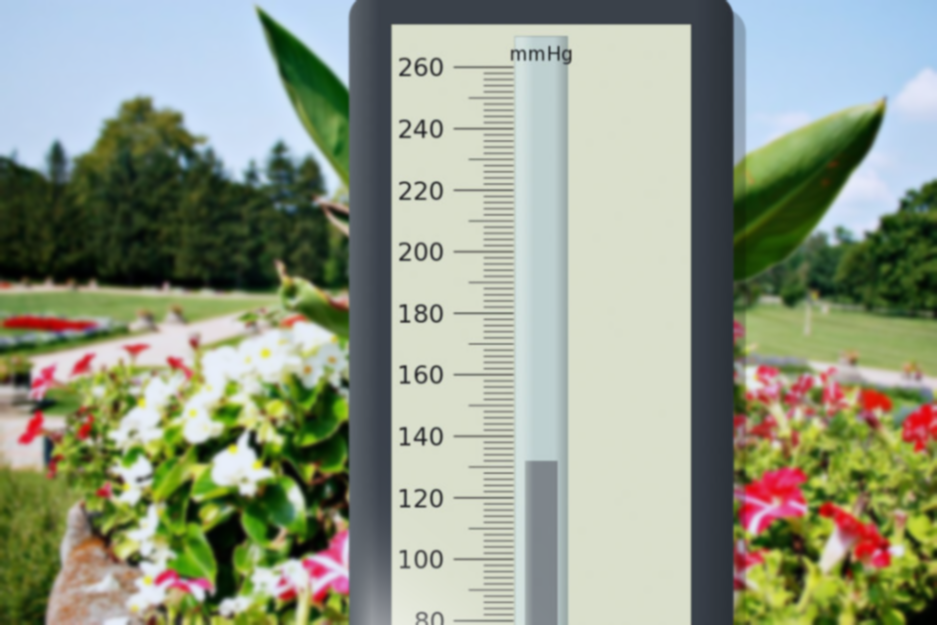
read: 132 mmHg
